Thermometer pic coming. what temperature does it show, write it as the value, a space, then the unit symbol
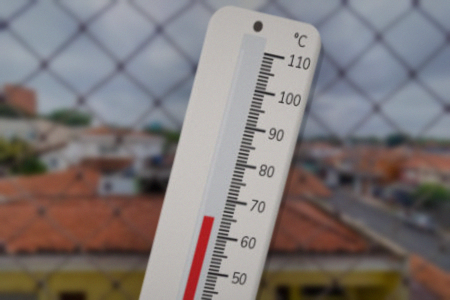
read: 65 °C
